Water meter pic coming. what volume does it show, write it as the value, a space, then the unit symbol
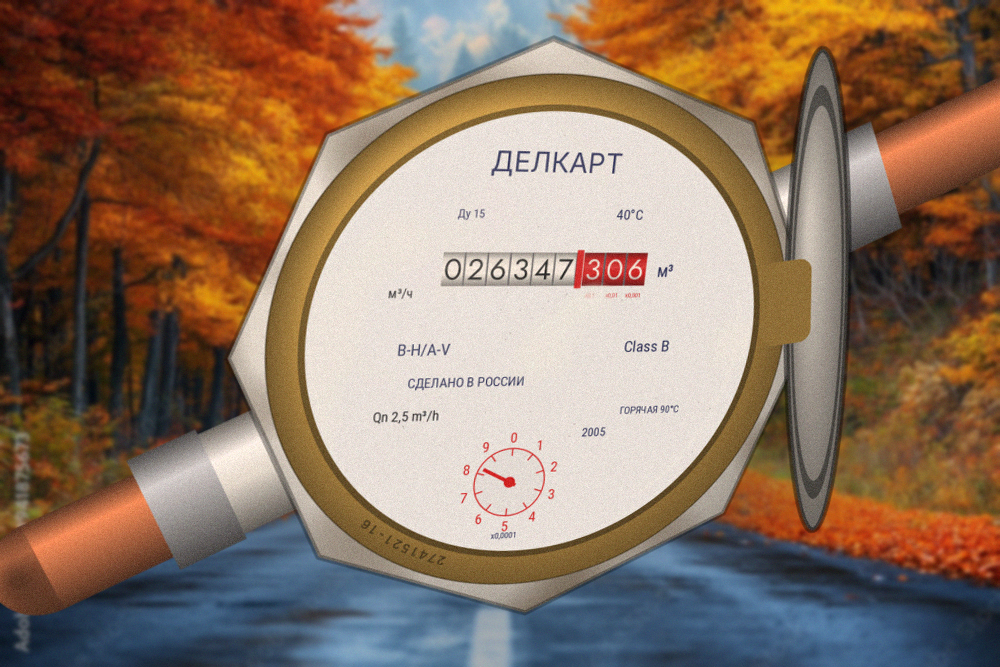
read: 26347.3068 m³
